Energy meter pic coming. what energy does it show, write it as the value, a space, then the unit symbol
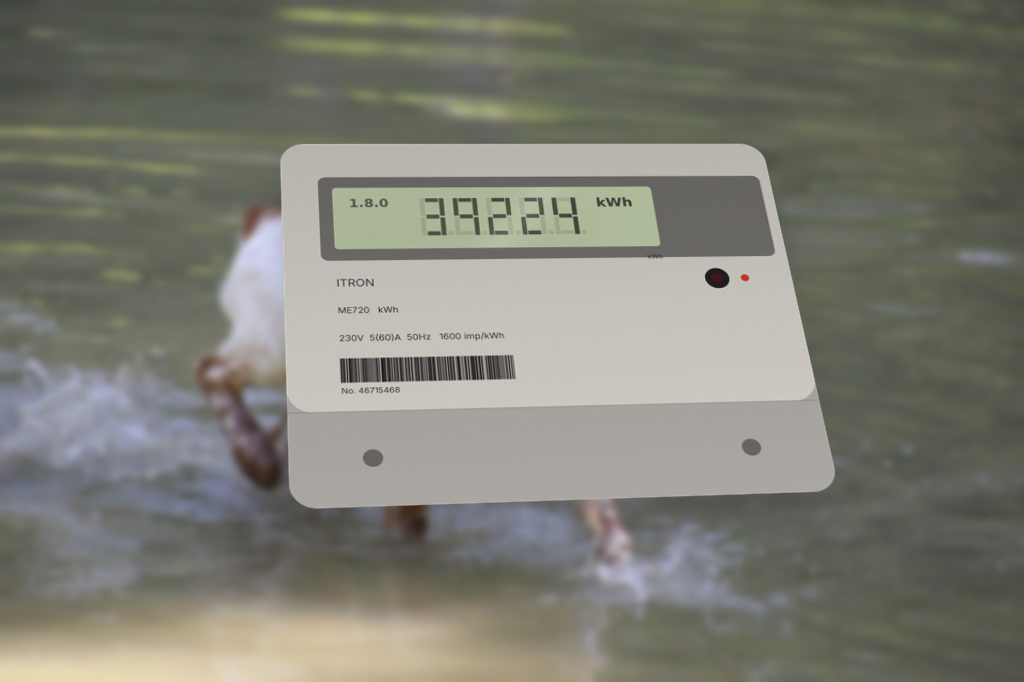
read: 39224 kWh
